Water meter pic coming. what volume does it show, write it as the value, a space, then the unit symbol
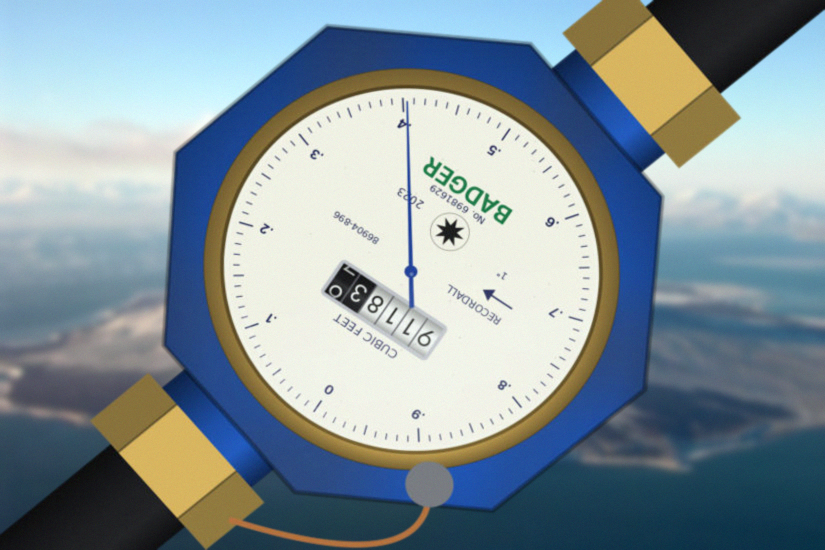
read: 911836.40 ft³
